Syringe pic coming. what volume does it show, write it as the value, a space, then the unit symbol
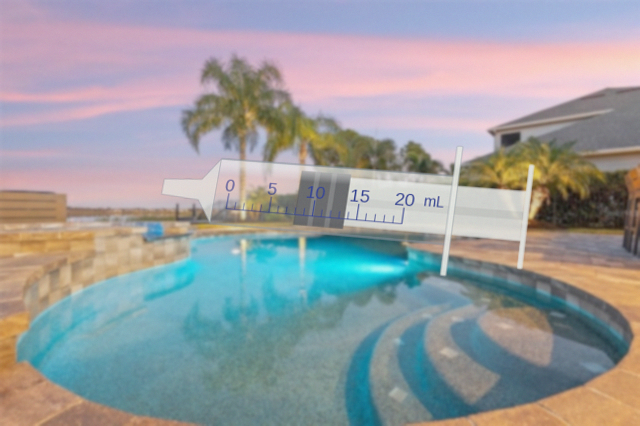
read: 8 mL
